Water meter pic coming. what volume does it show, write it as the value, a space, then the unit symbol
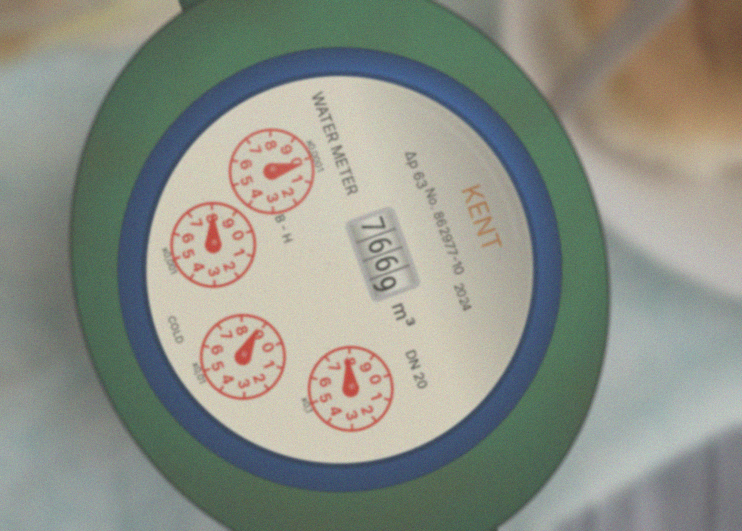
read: 7668.7880 m³
